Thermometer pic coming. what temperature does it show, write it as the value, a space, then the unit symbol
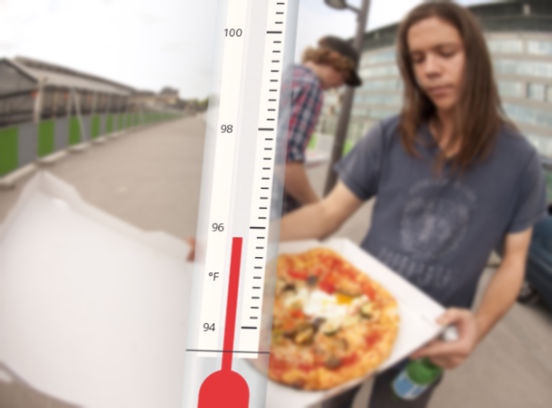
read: 95.8 °F
